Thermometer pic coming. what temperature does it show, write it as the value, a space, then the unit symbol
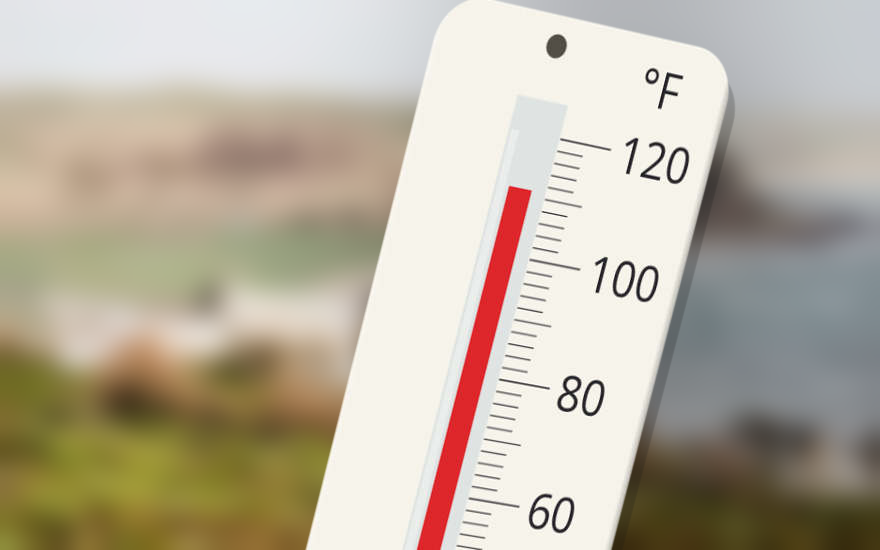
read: 111 °F
